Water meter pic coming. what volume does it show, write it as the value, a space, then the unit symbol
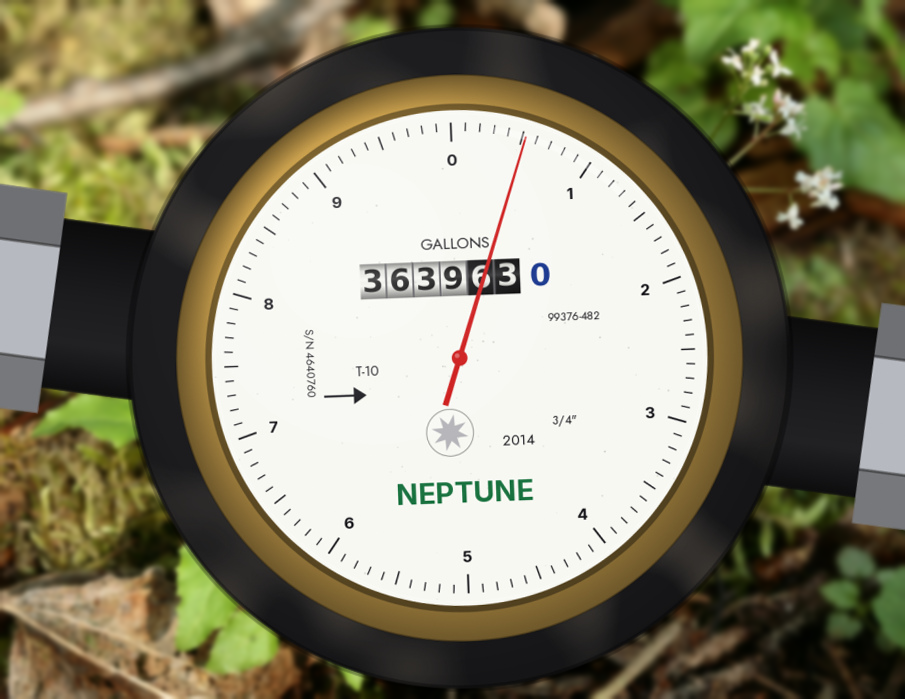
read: 3639630.5 gal
